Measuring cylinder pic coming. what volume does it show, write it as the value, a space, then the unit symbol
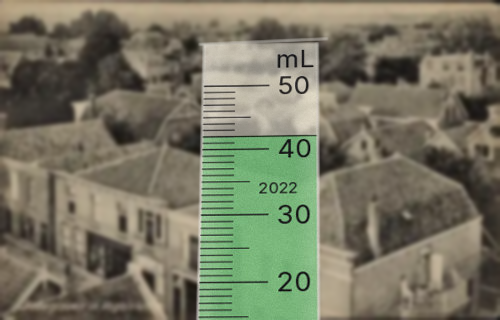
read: 42 mL
